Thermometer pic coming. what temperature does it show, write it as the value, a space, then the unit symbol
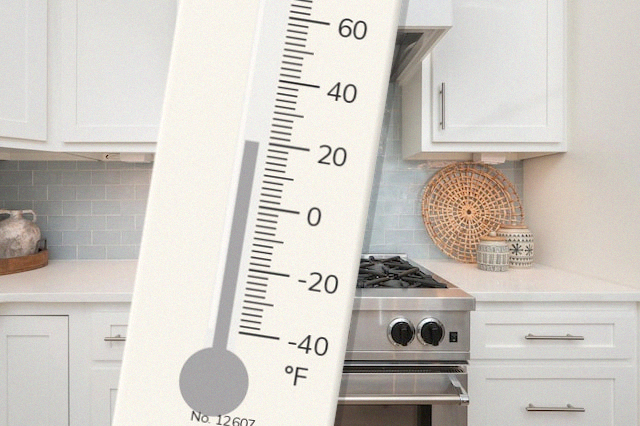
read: 20 °F
